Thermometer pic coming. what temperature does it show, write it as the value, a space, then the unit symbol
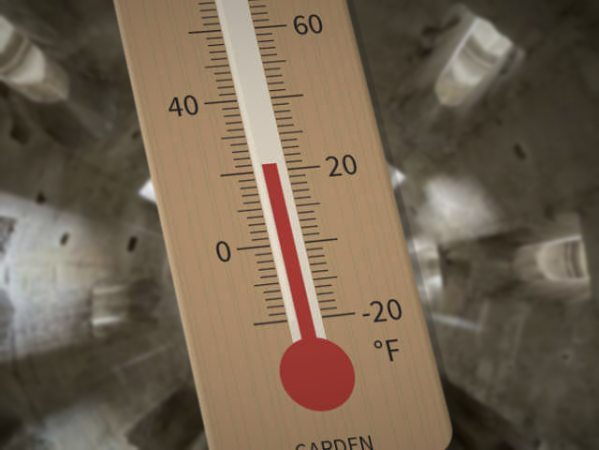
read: 22 °F
